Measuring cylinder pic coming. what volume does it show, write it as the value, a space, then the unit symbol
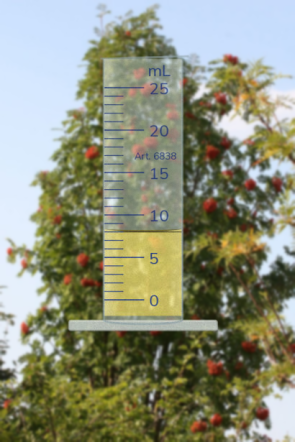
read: 8 mL
